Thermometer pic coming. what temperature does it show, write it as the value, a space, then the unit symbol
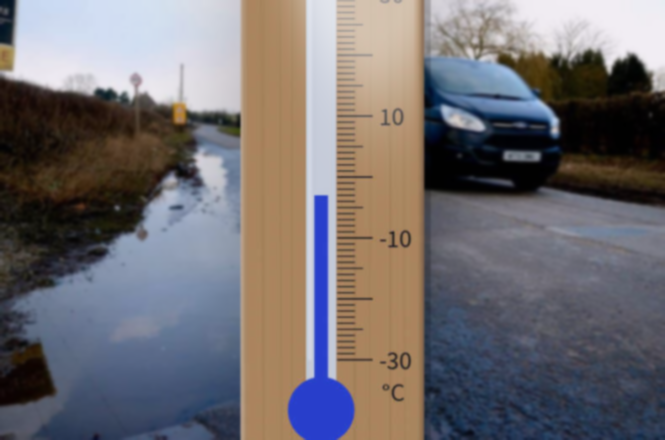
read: -3 °C
